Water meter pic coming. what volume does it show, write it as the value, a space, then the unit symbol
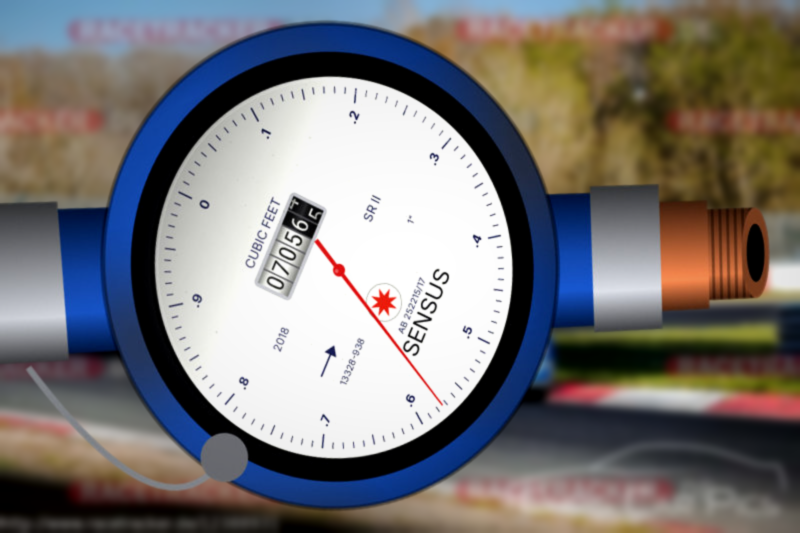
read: 70564.57 ft³
